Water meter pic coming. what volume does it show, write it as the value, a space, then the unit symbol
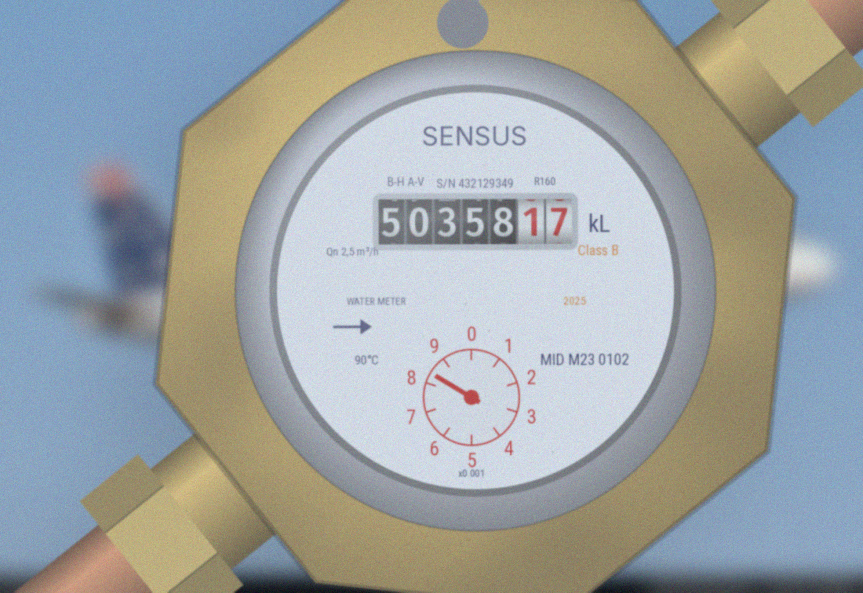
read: 50358.178 kL
